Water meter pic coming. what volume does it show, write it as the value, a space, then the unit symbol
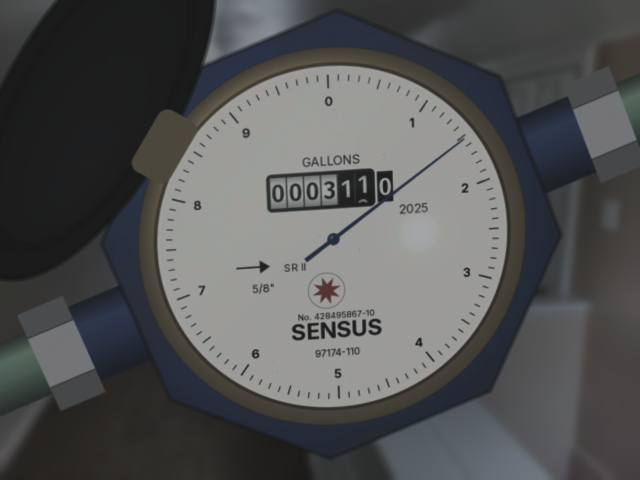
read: 3111.5 gal
